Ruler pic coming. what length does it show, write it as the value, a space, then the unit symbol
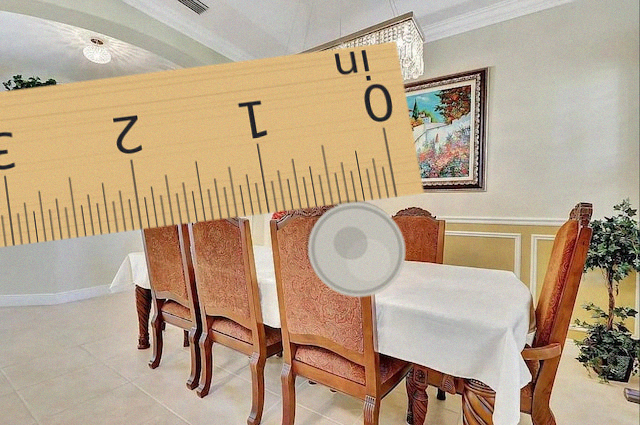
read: 0.75 in
